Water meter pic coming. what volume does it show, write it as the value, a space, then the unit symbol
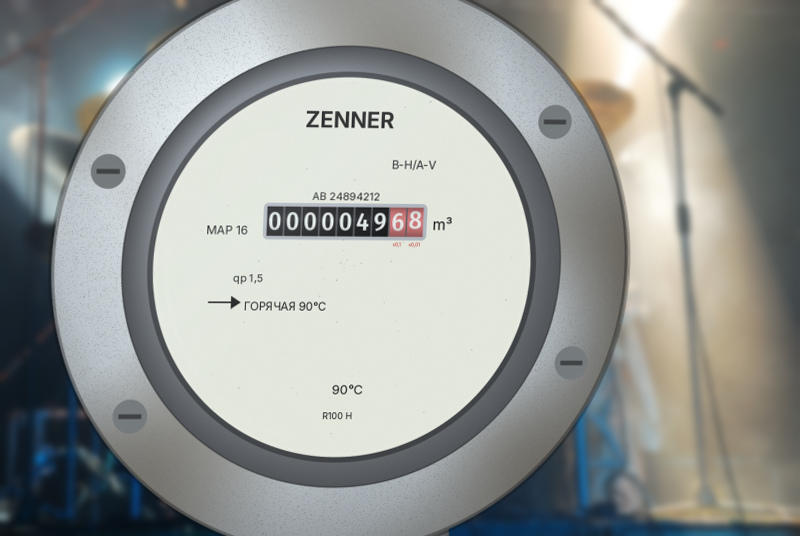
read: 49.68 m³
